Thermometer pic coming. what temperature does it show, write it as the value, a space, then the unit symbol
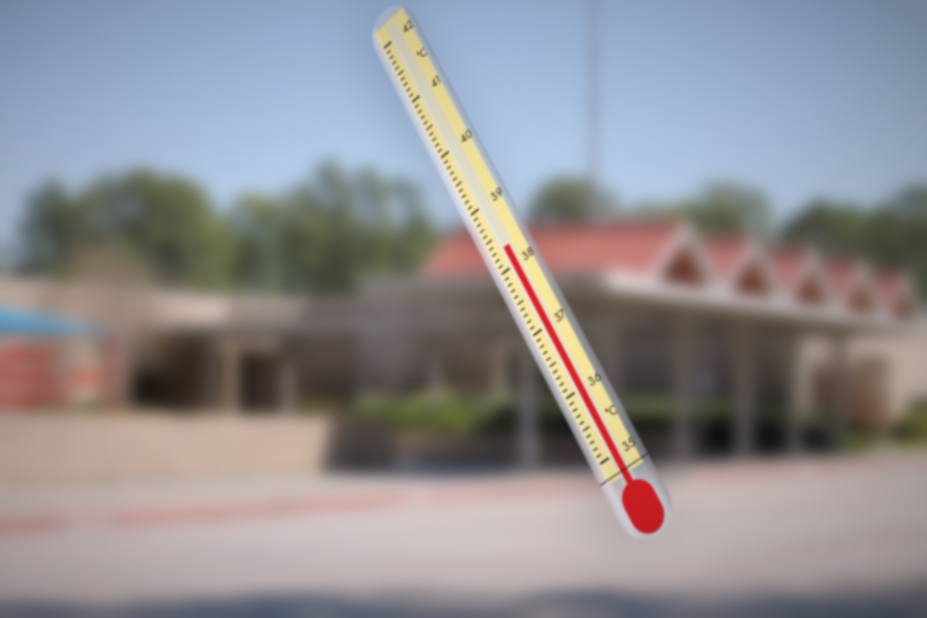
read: 38.3 °C
